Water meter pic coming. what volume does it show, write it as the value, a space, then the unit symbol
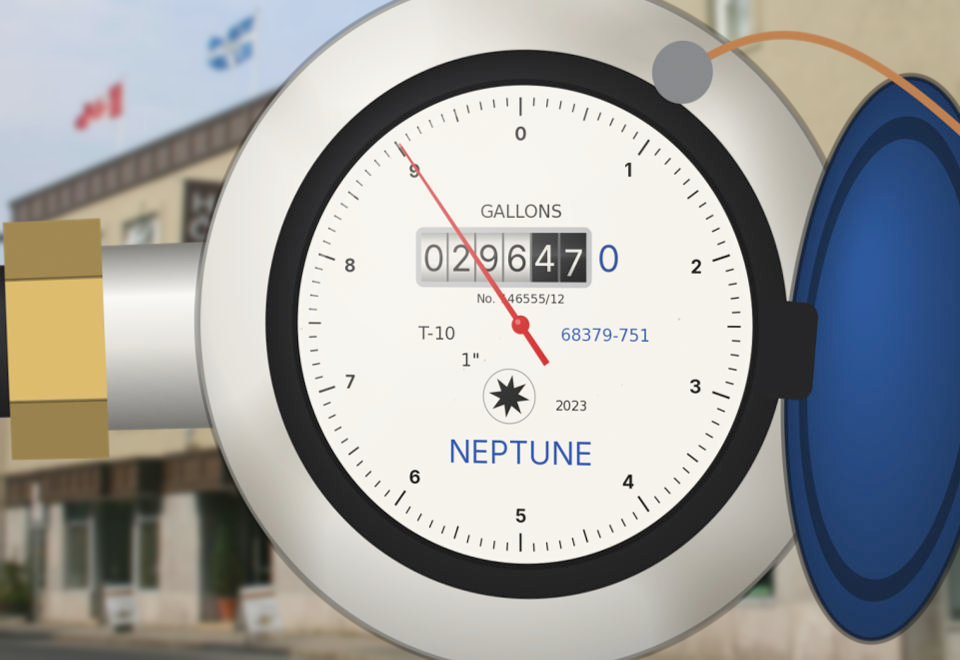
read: 296469.0 gal
